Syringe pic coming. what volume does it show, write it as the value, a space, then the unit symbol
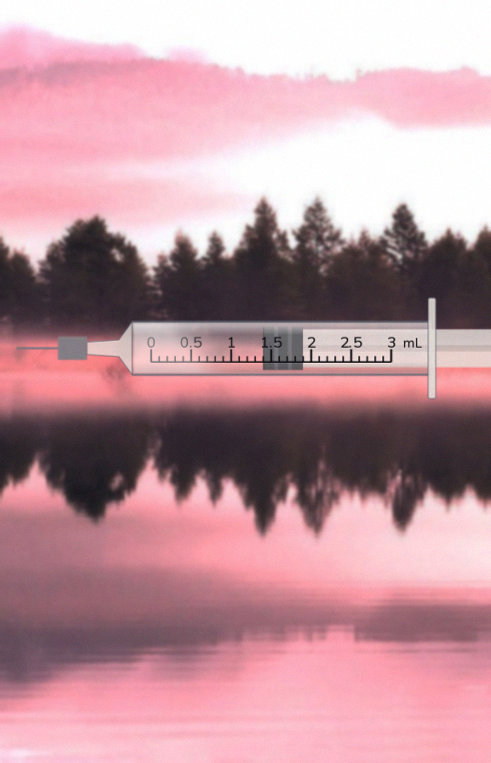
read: 1.4 mL
